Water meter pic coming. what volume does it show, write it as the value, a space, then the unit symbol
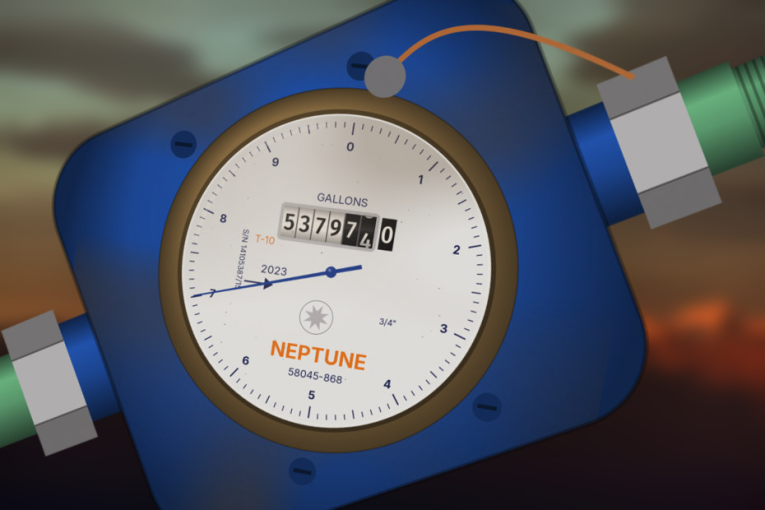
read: 5379737.0 gal
